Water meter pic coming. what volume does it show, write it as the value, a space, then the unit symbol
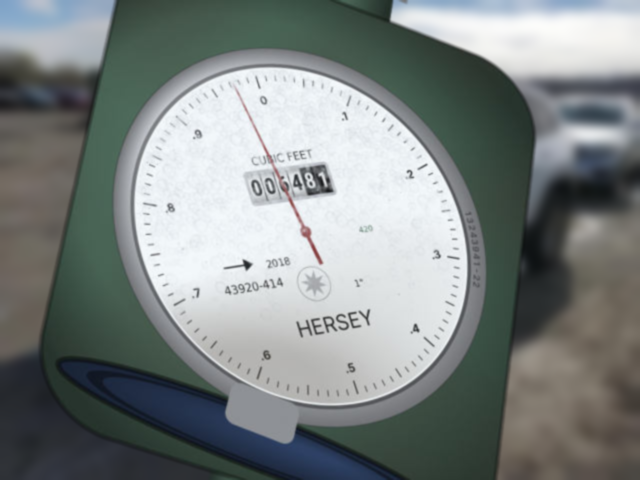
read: 6480.97 ft³
